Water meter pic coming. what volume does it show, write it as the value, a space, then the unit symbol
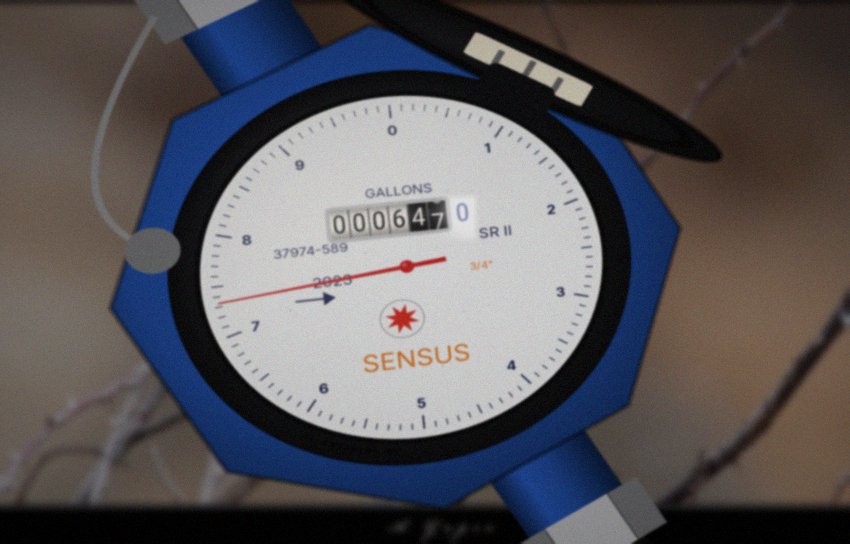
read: 6467.3 gal
